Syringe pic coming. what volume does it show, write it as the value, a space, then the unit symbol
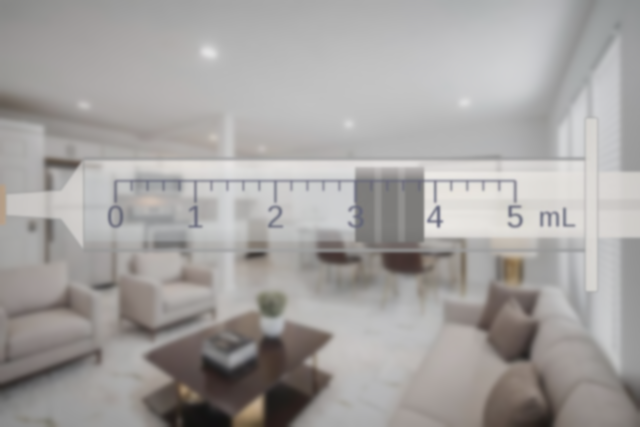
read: 3 mL
